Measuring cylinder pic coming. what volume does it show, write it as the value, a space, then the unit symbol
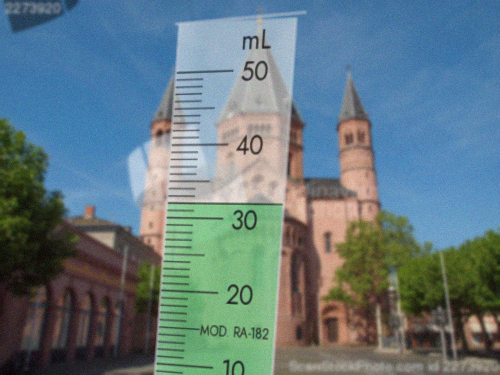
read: 32 mL
